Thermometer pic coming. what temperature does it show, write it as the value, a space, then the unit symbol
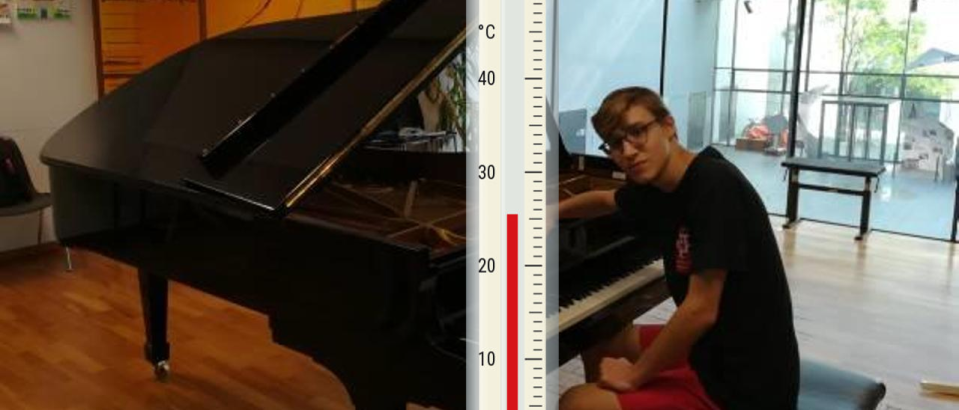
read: 25.5 °C
